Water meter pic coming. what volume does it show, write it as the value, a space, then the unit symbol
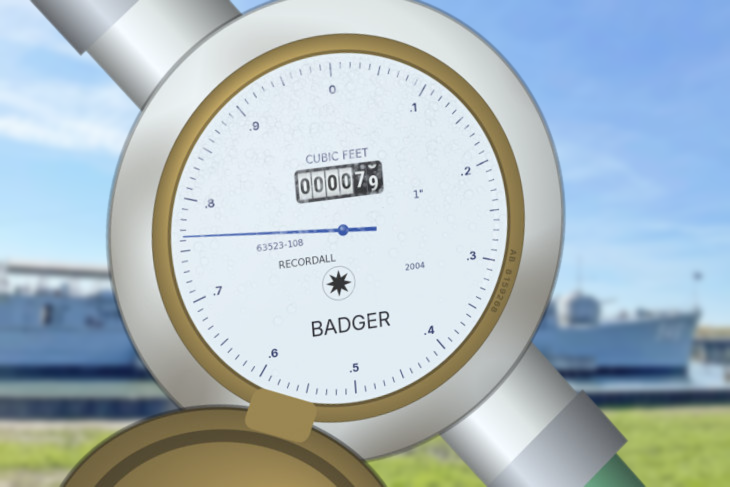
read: 78.76 ft³
